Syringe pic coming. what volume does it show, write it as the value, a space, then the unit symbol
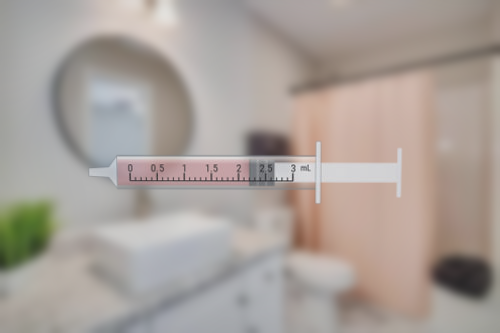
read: 2.2 mL
